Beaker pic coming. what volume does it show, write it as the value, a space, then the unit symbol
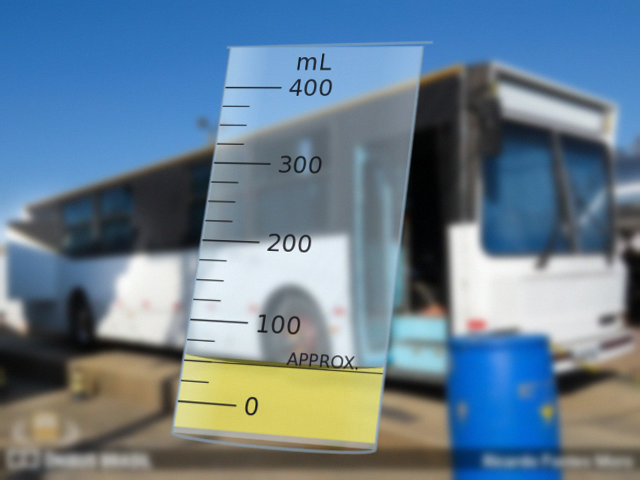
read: 50 mL
